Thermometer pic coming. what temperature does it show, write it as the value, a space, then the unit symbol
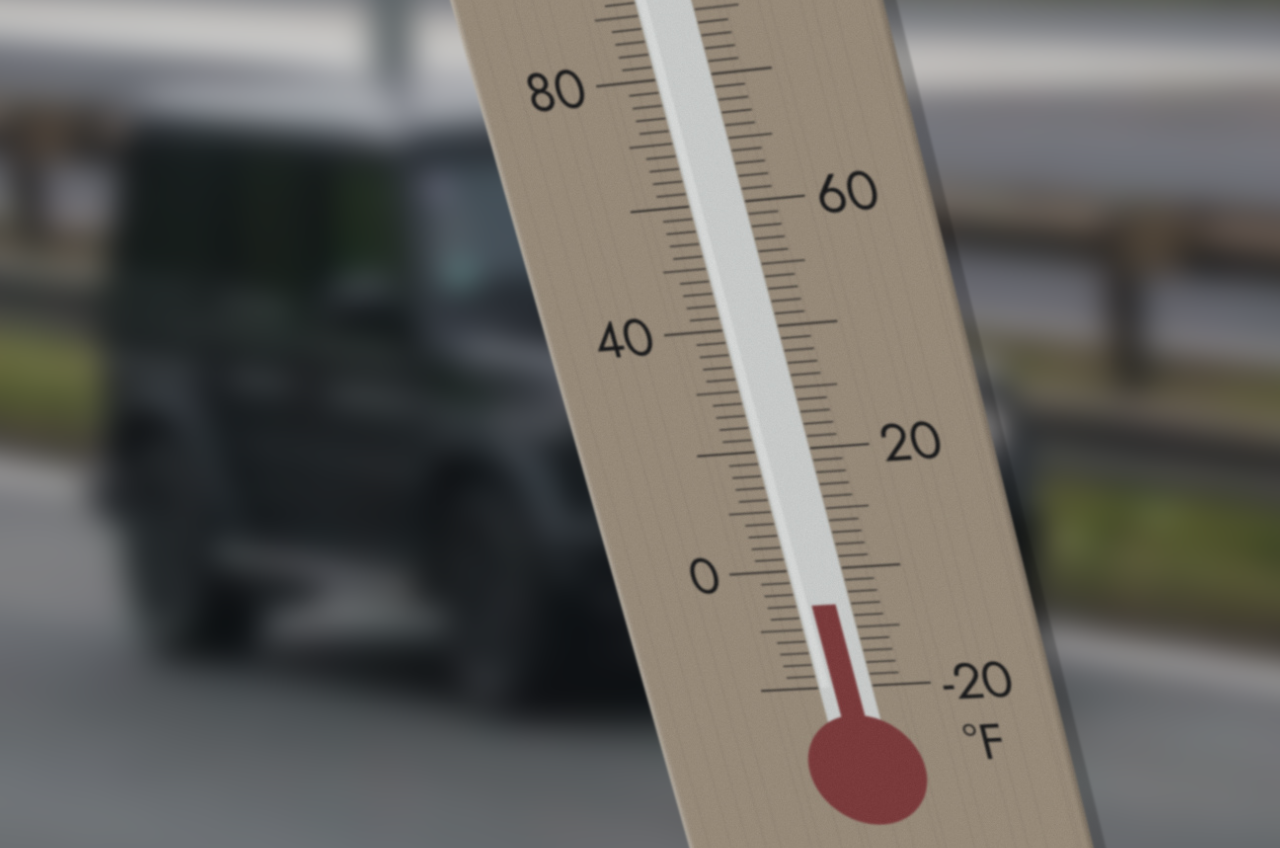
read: -6 °F
